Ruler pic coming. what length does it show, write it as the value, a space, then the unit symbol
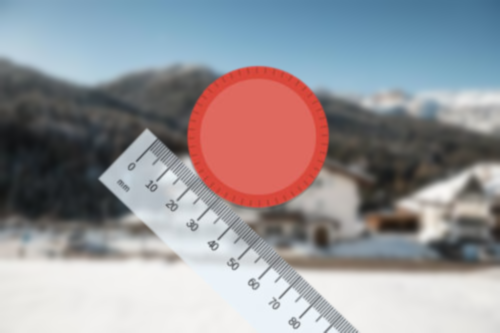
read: 50 mm
